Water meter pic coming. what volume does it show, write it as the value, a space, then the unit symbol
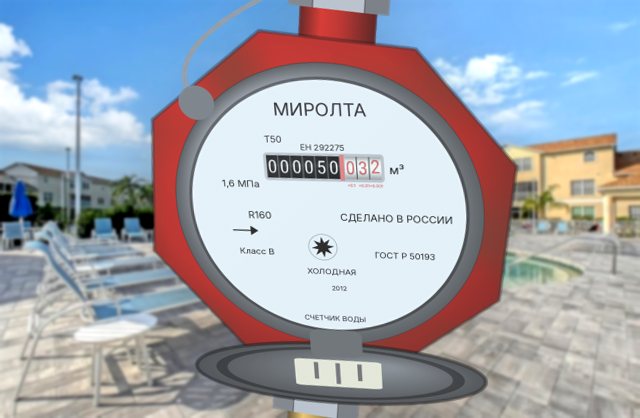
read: 50.032 m³
